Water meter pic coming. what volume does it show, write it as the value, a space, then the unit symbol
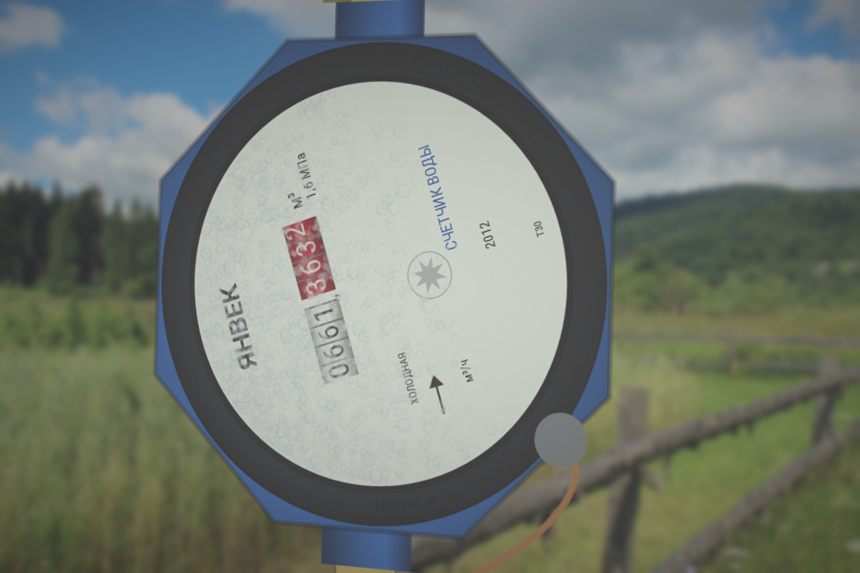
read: 661.3632 m³
